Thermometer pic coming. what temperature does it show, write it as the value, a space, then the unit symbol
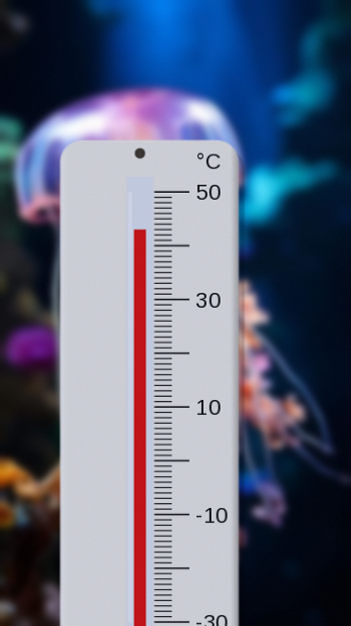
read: 43 °C
